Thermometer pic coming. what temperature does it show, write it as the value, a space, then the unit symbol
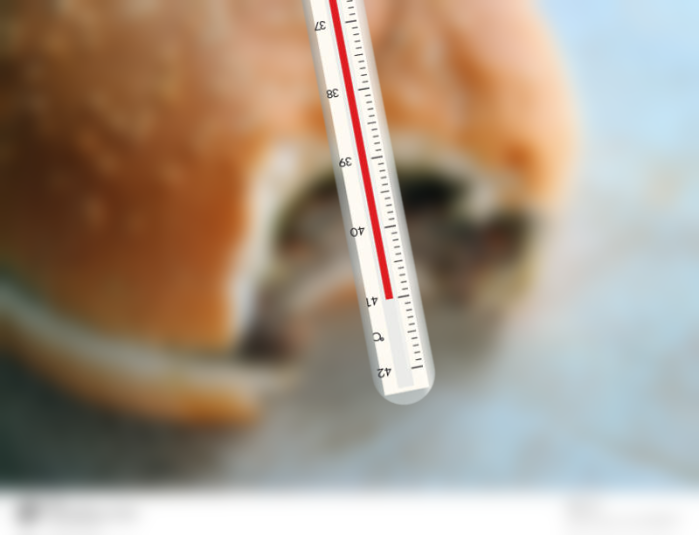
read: 41 °C
